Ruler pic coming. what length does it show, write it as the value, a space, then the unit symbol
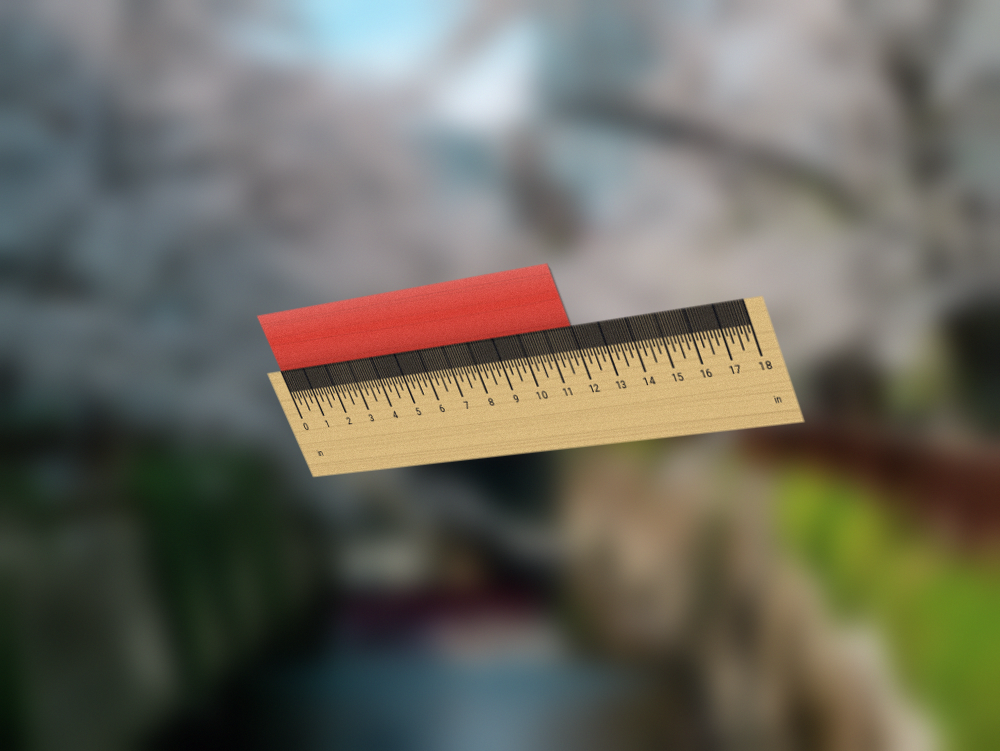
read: 12 in
